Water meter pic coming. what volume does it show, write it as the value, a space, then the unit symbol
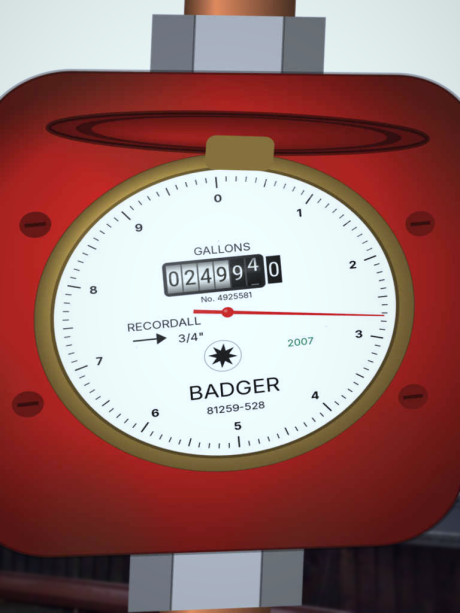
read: 249942.7 gal
